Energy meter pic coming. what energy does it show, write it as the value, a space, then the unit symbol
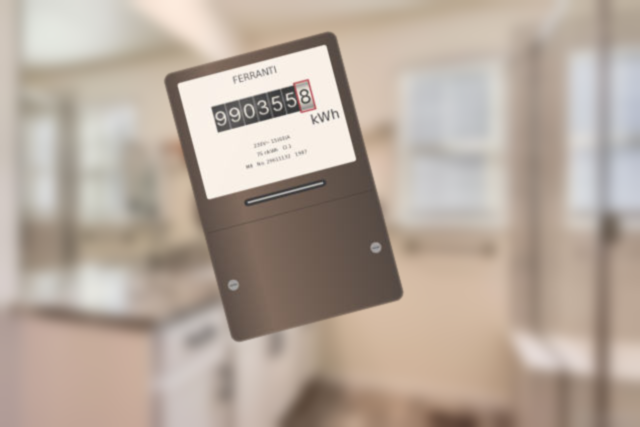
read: 990355.8 kWh
